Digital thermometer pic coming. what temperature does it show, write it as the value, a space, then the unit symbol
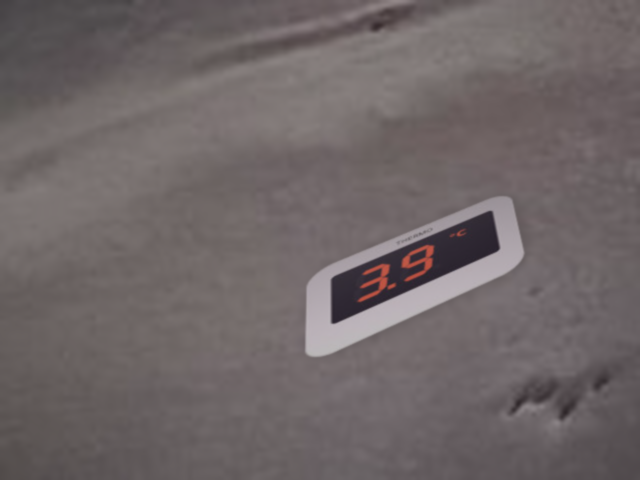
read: 3.9 °C
